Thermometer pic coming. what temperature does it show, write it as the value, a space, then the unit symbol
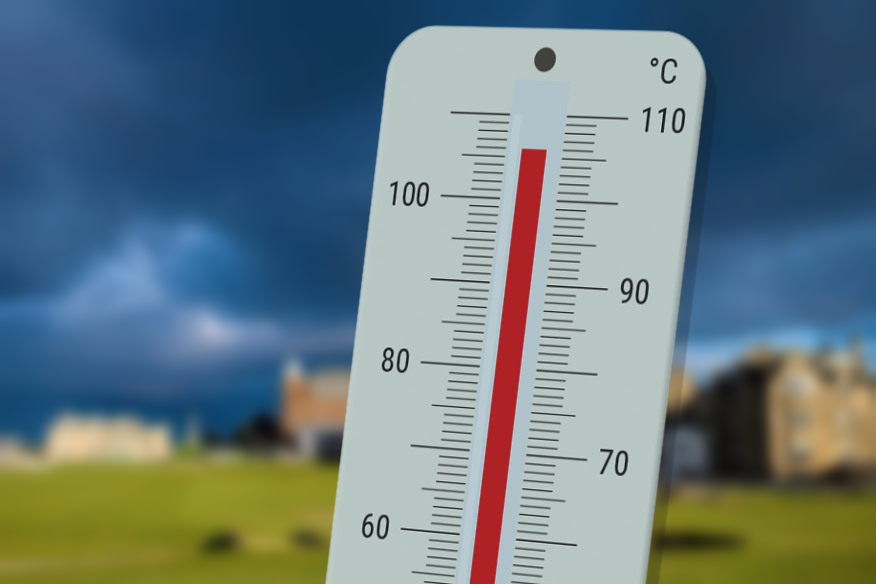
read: 106 °C
